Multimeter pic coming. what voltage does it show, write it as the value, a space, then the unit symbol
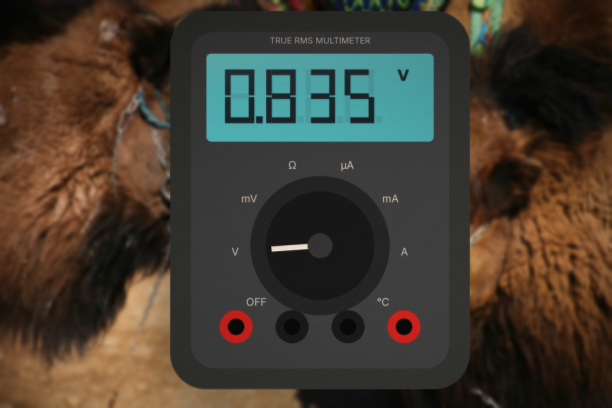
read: 0.835 V
